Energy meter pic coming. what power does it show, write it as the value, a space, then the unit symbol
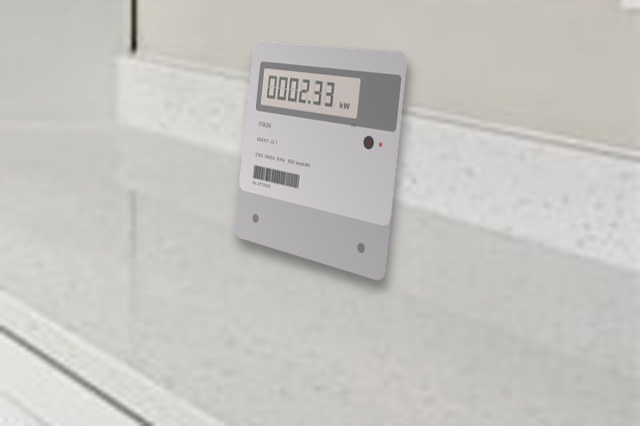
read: 2.33 kW
